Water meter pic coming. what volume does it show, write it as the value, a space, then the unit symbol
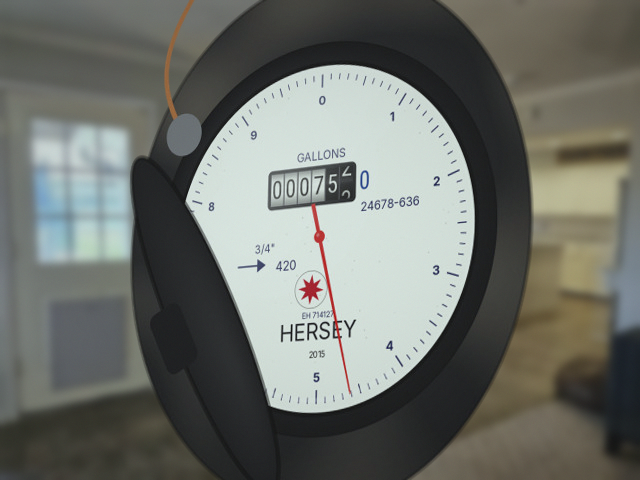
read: 7524.6 gal
